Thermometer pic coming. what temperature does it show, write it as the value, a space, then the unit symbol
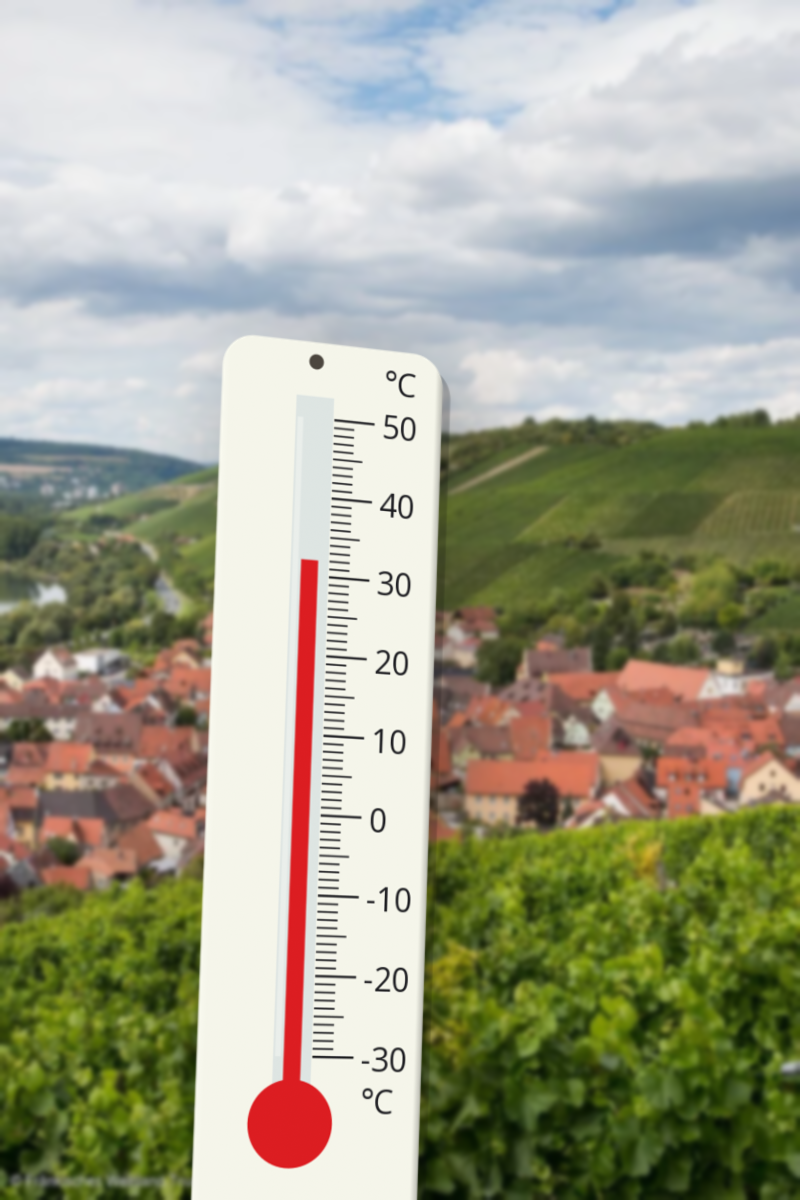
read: 32 °C
